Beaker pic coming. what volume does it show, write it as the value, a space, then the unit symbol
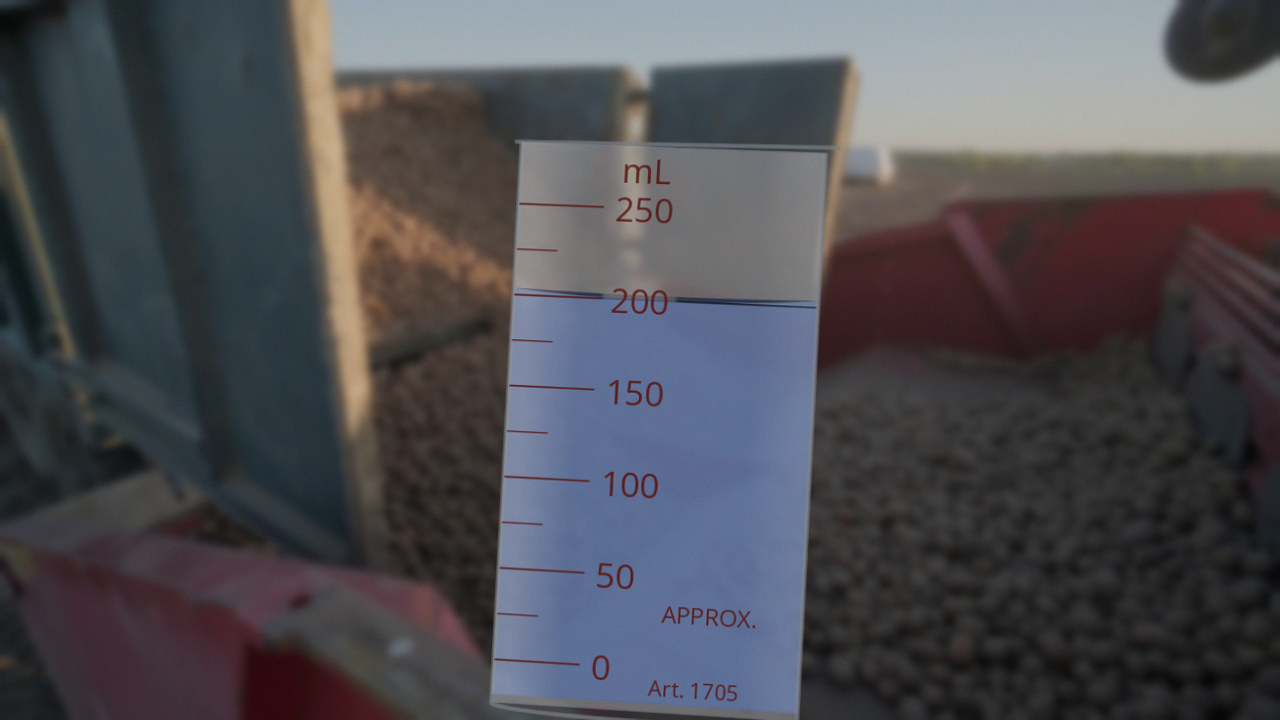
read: 200 mL
